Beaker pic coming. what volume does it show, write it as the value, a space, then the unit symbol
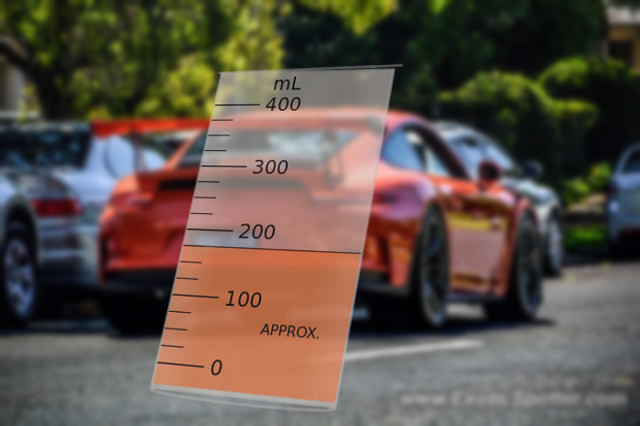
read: 175 mL
